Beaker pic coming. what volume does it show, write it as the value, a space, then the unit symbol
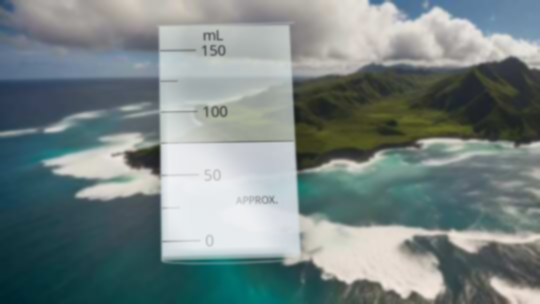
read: 75 mL
